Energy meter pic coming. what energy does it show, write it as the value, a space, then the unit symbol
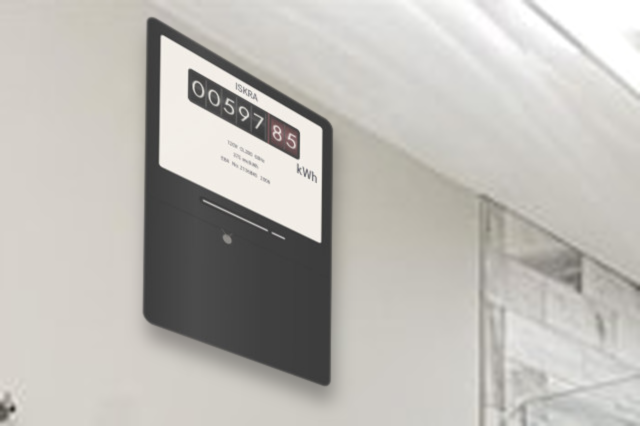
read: 597.85 kWh
